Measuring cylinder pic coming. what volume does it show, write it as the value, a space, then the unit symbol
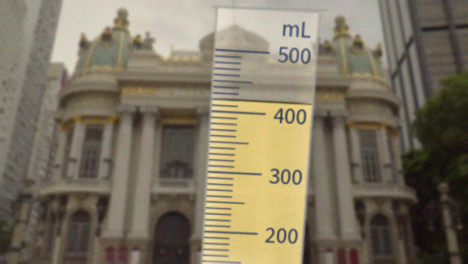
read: 420 mL
